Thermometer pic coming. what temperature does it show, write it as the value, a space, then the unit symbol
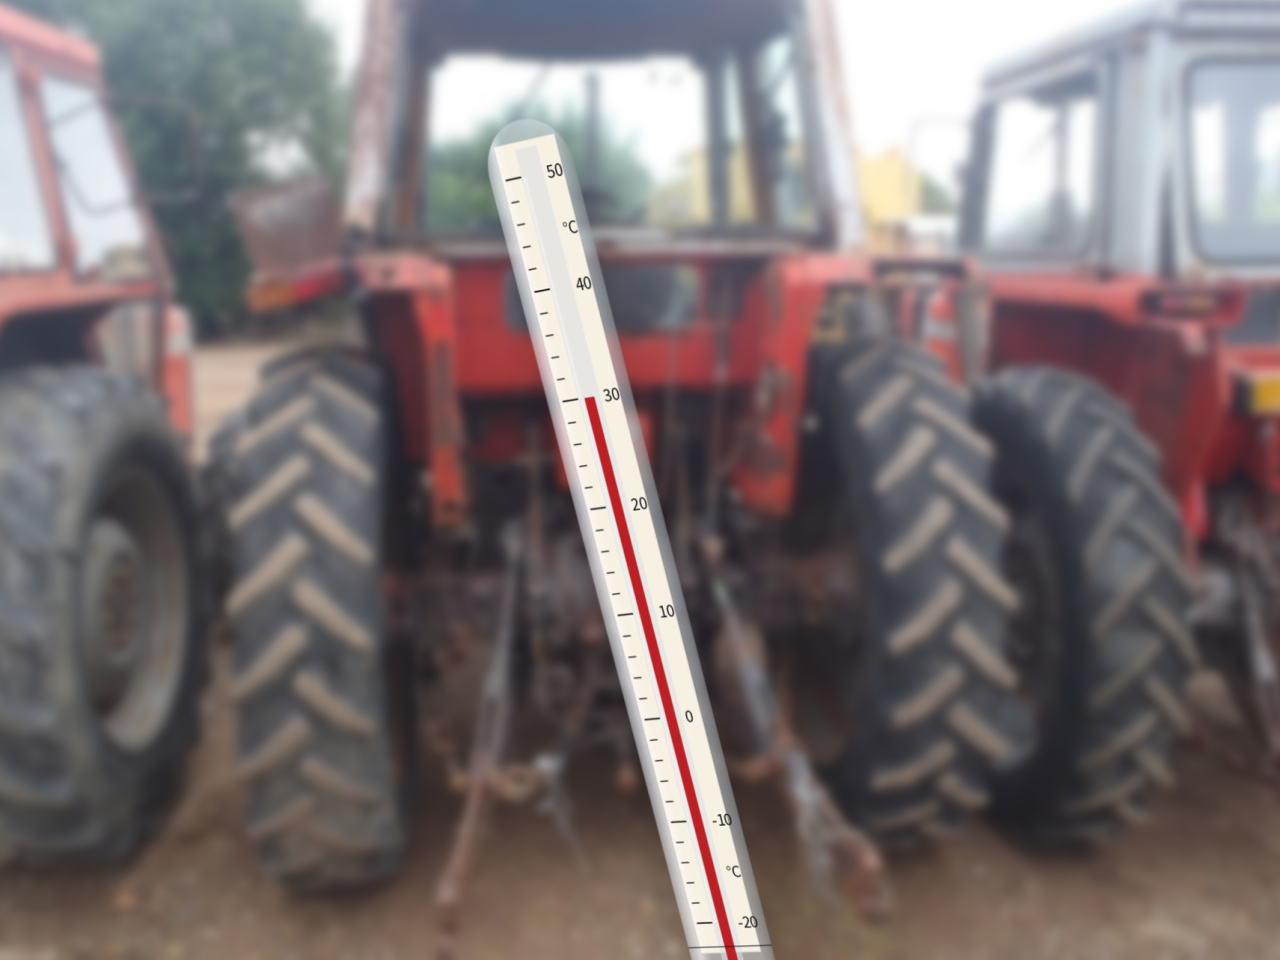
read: 30 °C
